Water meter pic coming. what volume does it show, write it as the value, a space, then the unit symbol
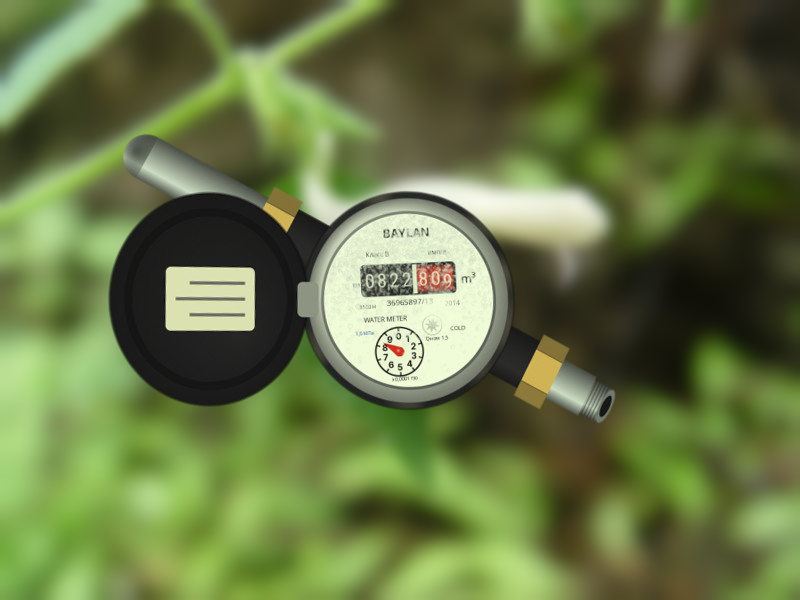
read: 822.8088 m³
